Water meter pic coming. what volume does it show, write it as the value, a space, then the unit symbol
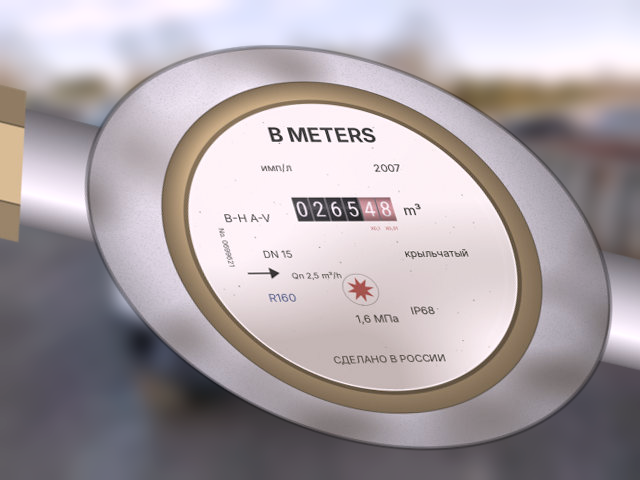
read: 265.48 m³
